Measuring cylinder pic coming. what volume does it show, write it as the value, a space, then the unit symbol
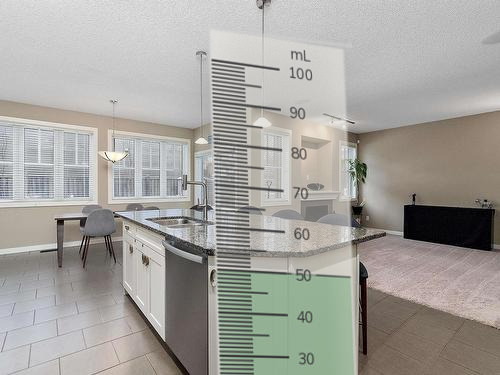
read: 50 mL
